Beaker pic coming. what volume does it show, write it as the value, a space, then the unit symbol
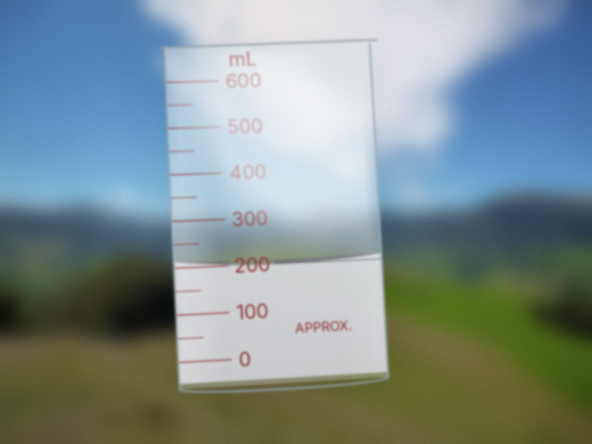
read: 200 mL
